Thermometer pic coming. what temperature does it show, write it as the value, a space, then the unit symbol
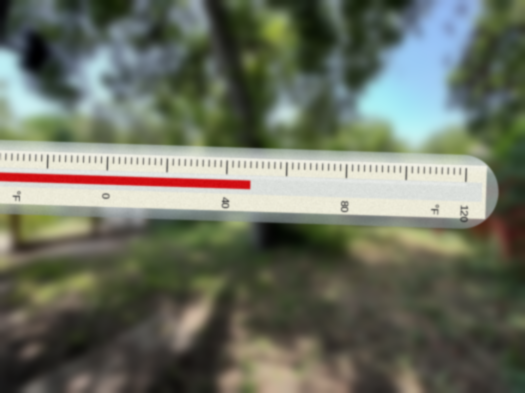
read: 48 °F
